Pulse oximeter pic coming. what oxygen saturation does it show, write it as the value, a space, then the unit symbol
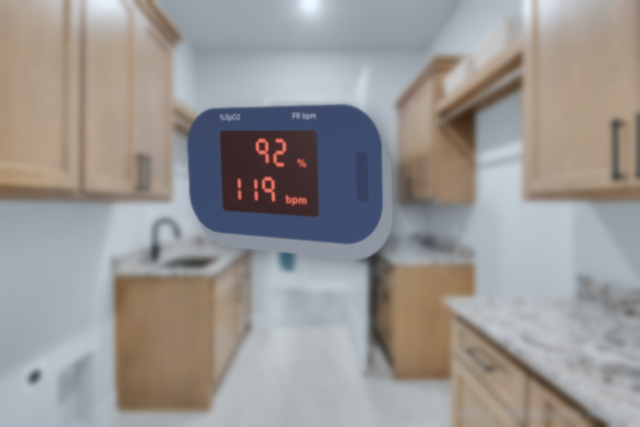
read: 92 %
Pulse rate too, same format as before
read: 119 bpm
